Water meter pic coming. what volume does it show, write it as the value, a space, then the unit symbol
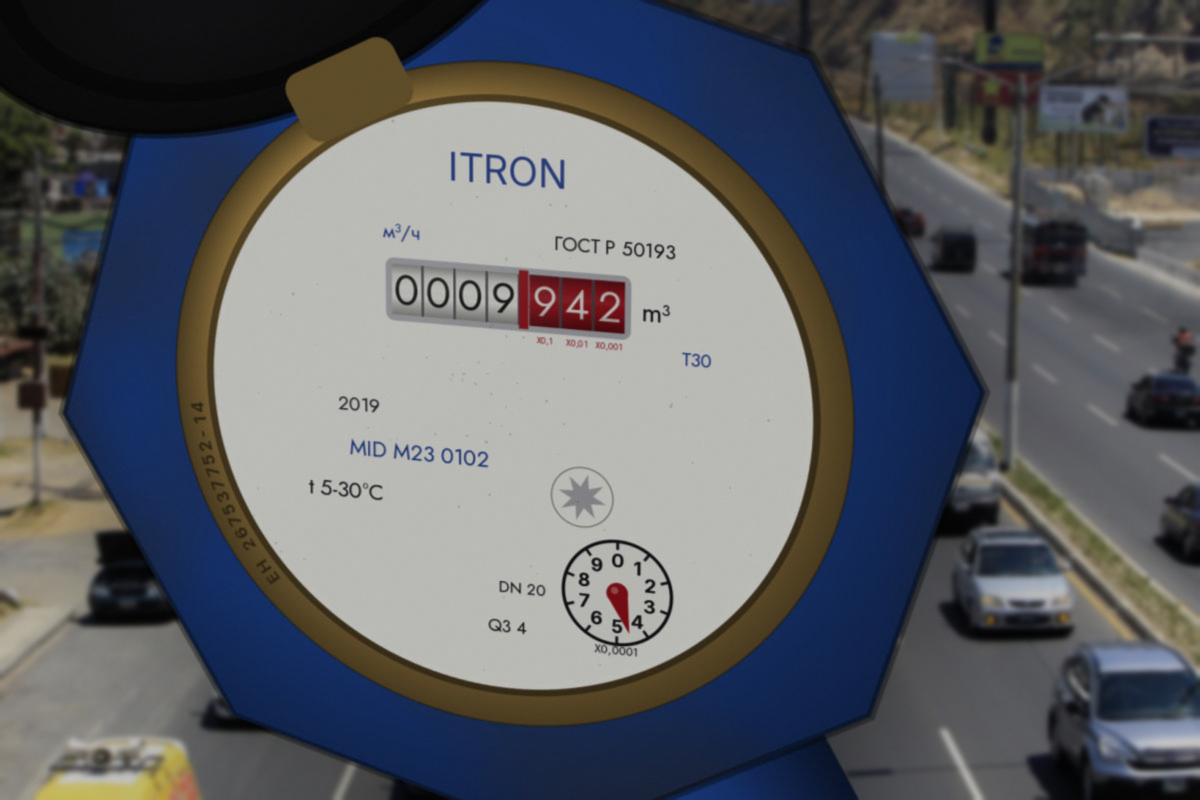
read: 9.9424 m³
